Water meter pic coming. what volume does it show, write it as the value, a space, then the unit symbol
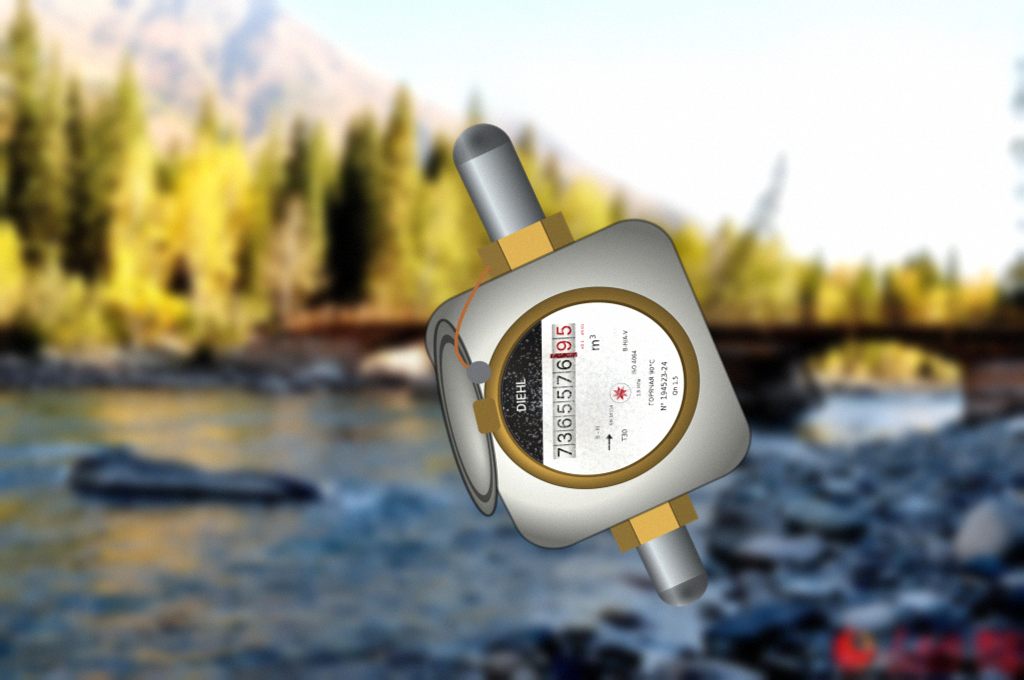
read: 7365576.95 m³
